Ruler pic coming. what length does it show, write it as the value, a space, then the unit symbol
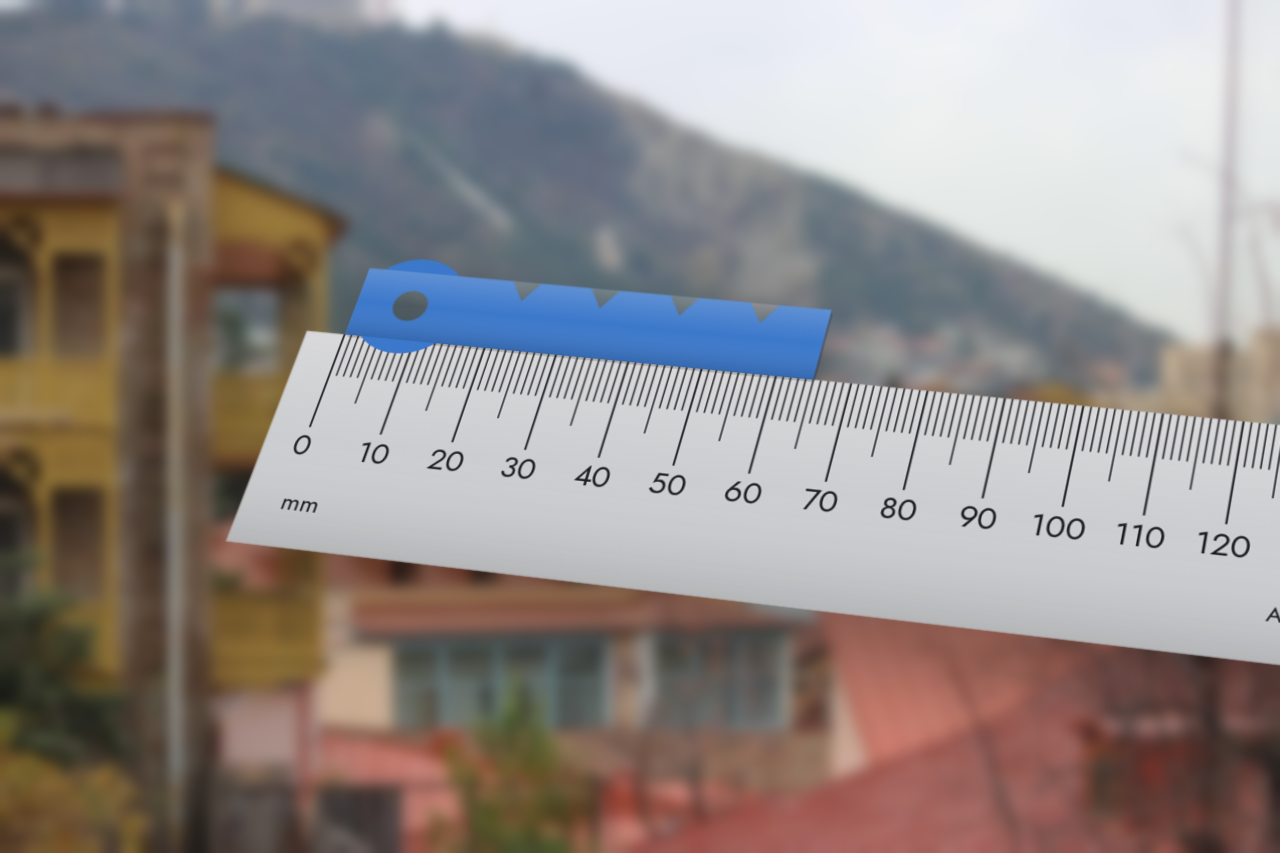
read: 65 mm
